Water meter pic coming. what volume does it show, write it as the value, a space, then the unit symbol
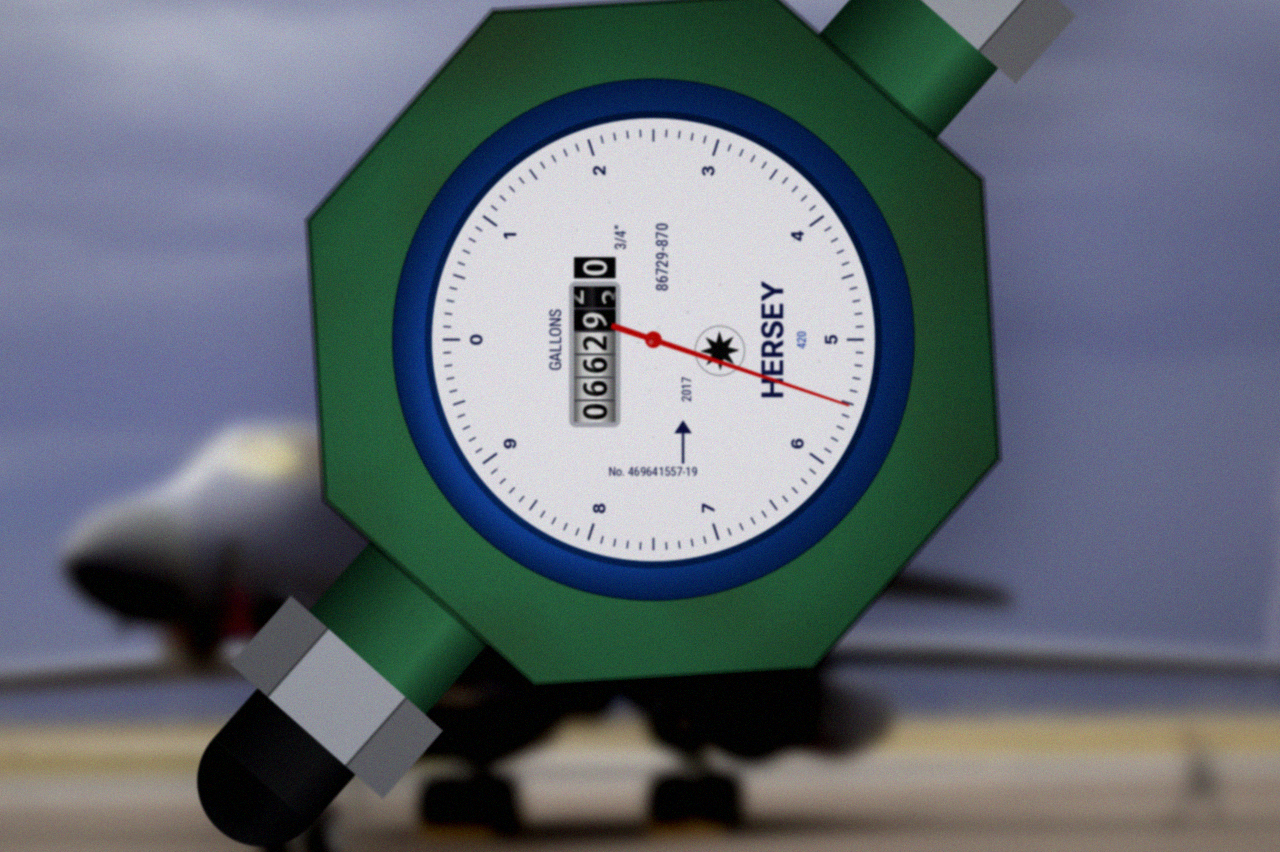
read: 662925.5 gal
